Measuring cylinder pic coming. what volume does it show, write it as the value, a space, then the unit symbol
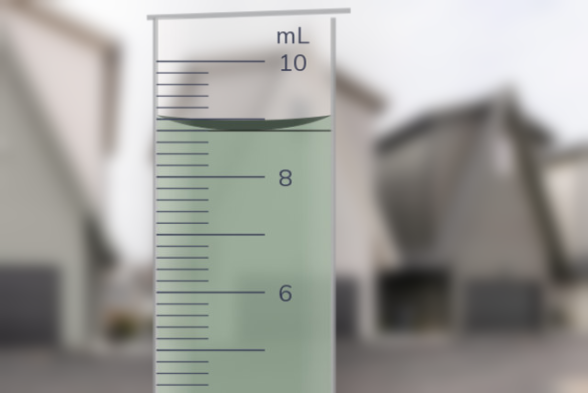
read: 8.8 mL
